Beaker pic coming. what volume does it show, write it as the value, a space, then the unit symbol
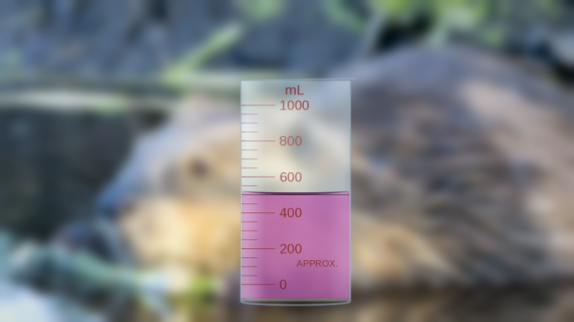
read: 500 mL
